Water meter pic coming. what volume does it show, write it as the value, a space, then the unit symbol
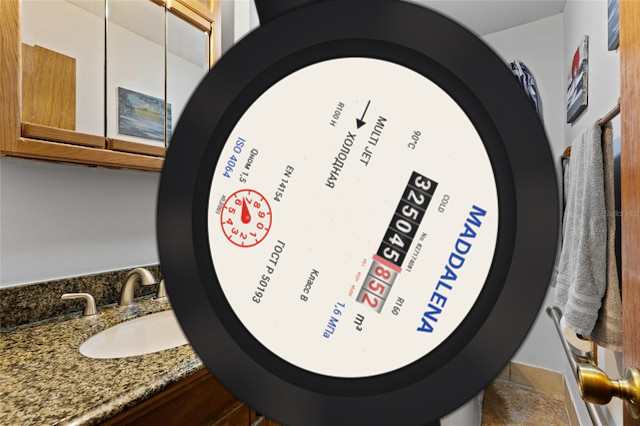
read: 325045.8526 m³
